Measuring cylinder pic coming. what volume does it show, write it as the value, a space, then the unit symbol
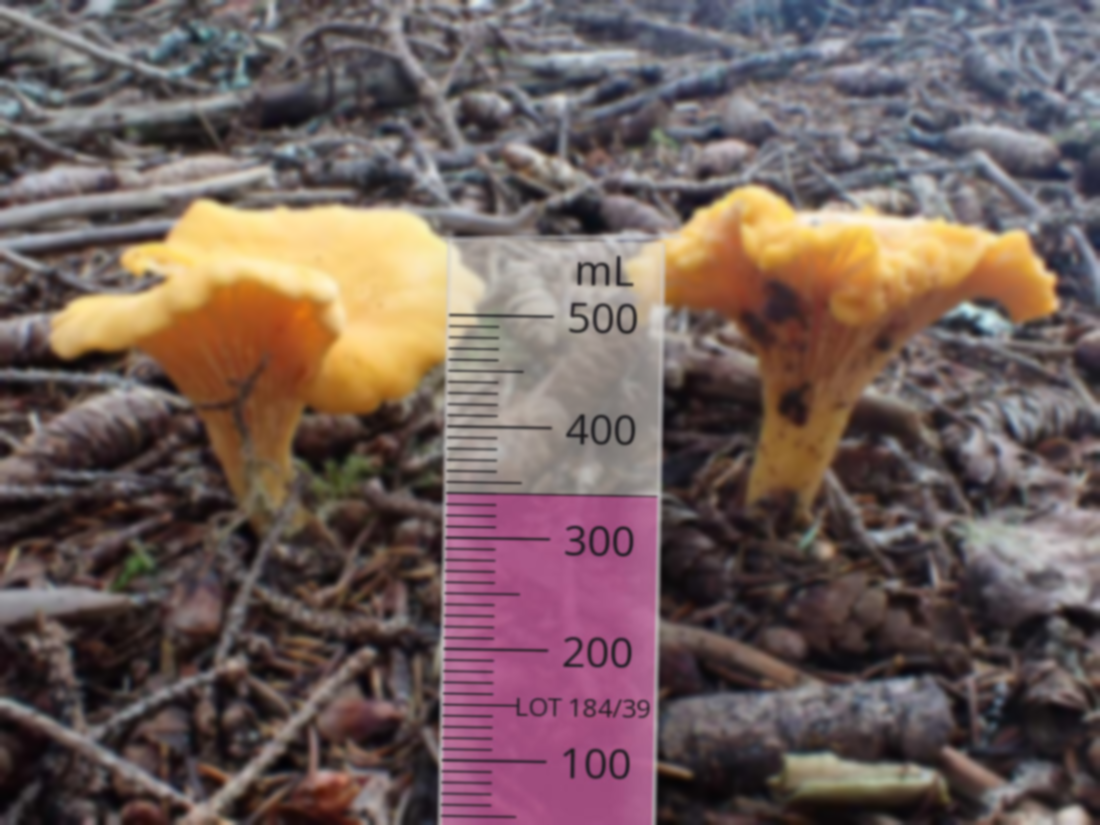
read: 340 mL
